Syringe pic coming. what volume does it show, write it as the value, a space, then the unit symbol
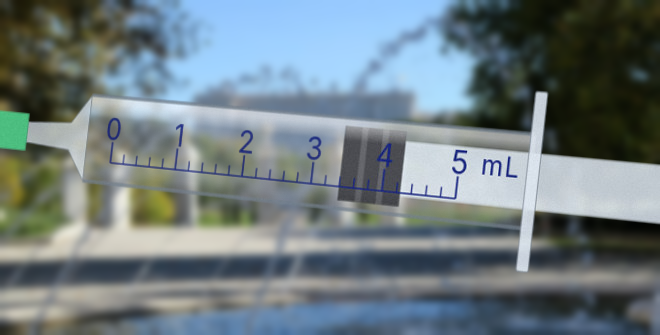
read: 3.4 mL
